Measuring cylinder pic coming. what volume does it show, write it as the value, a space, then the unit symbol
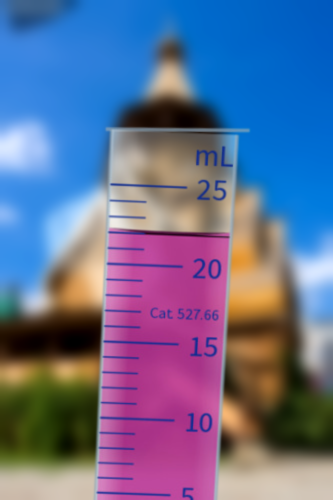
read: 22 mL
